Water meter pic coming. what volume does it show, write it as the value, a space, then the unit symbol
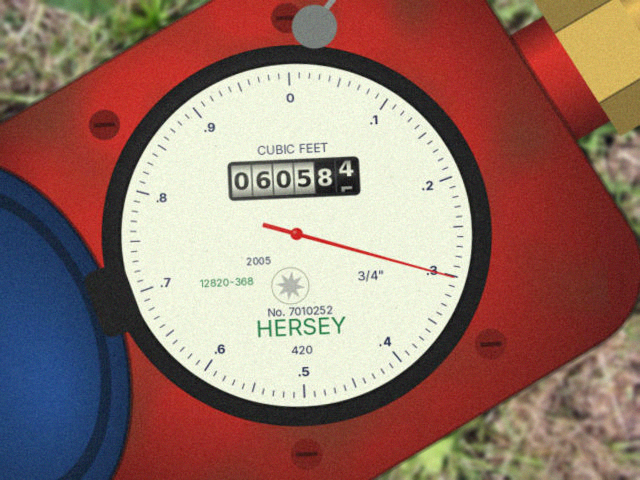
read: 60584.30 ft³
